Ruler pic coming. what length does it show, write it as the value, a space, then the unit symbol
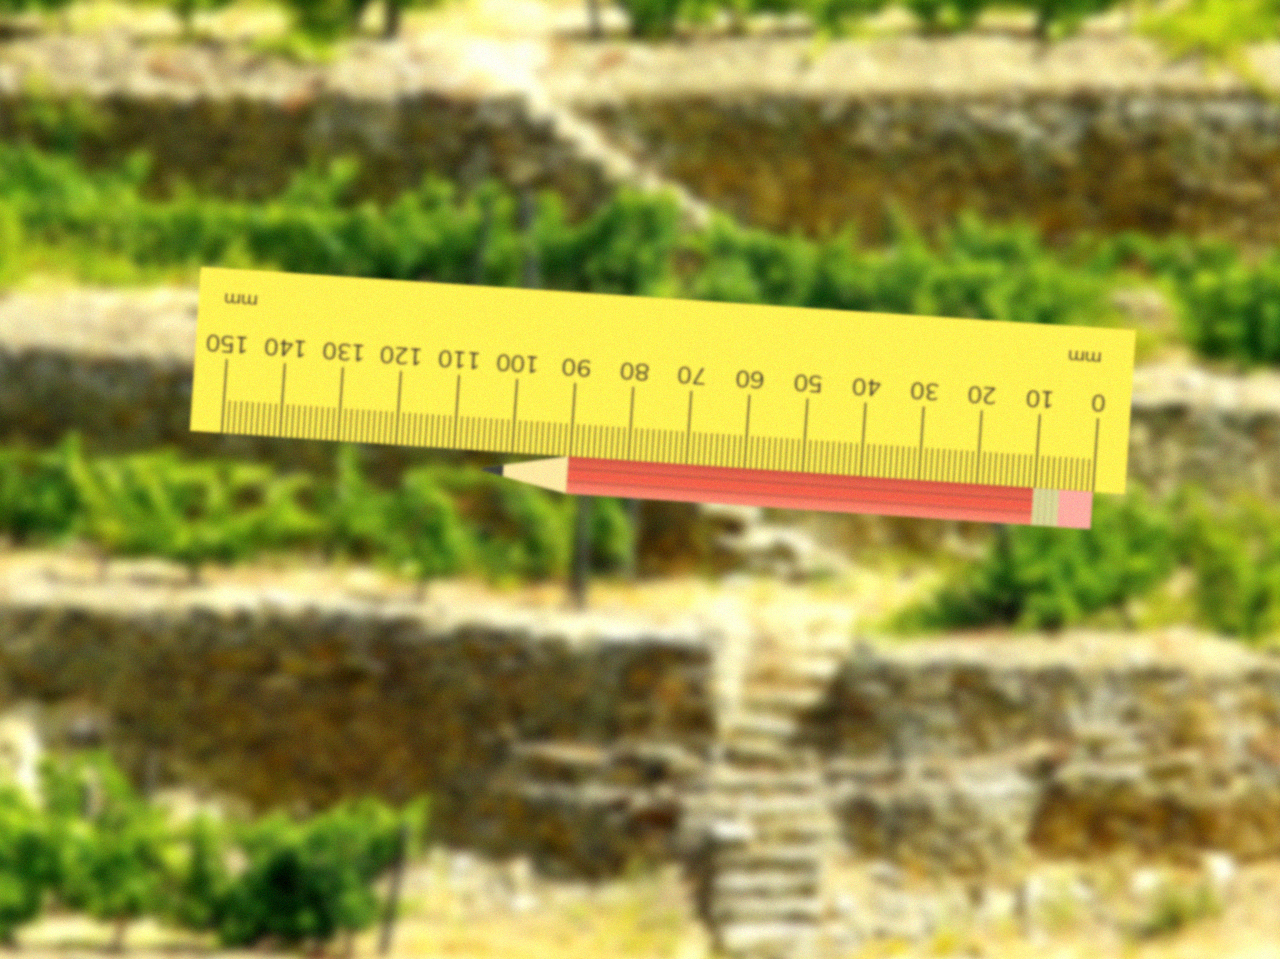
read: 105 mm
